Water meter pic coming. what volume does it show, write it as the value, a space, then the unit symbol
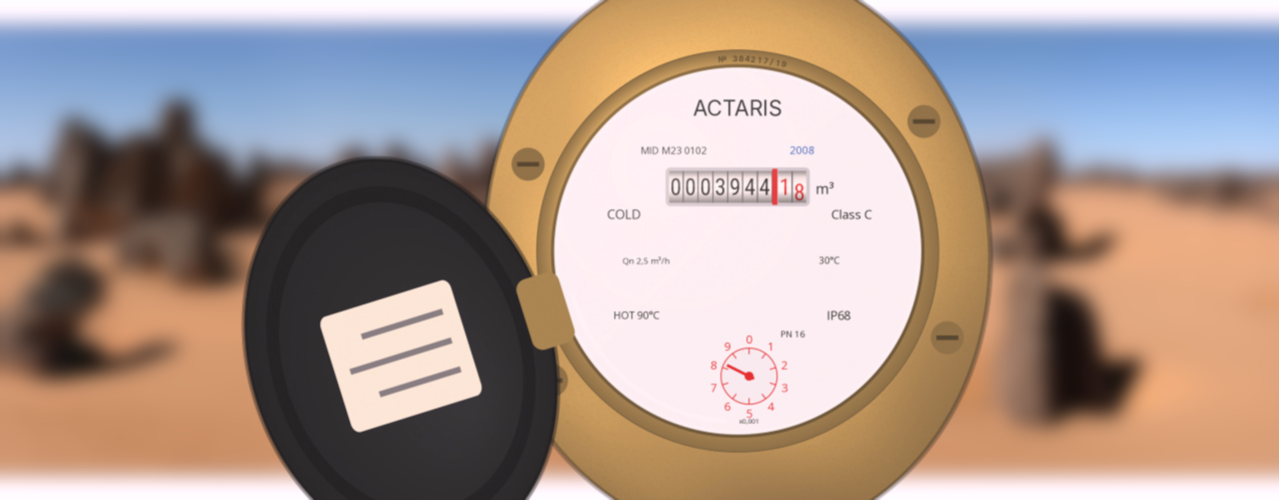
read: 3944.178 m³
